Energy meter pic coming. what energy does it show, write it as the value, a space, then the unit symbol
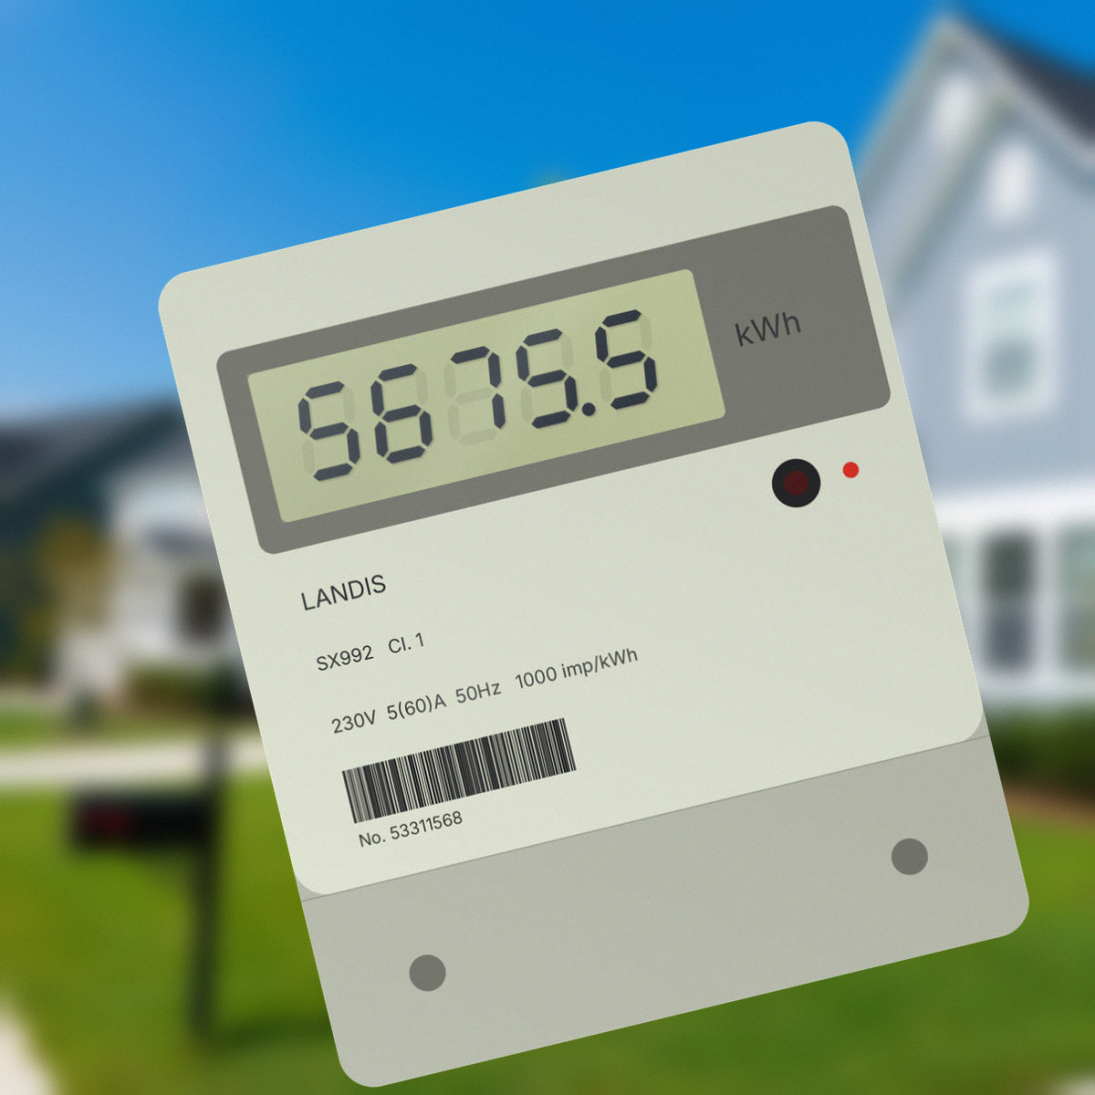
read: 5675.5 kWh
